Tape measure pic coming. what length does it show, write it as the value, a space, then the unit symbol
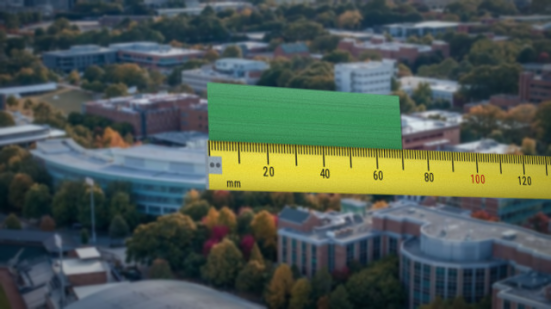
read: 70 mm
